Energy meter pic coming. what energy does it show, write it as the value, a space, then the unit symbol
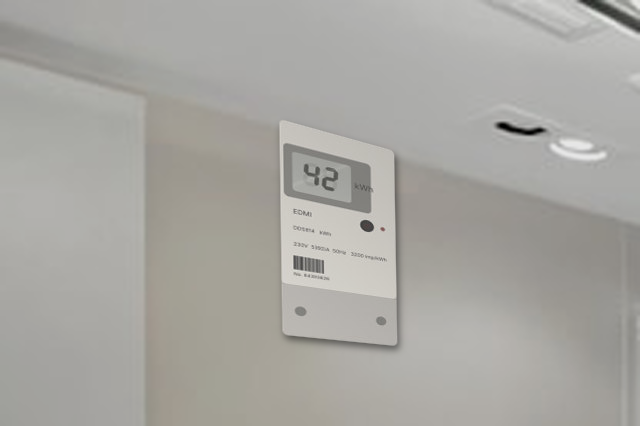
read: 42 kWh
